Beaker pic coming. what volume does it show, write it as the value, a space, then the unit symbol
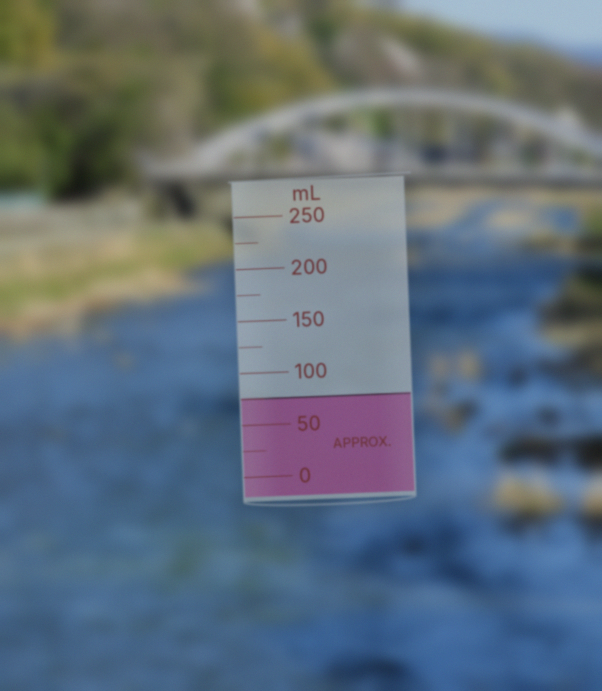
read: 75 mL
